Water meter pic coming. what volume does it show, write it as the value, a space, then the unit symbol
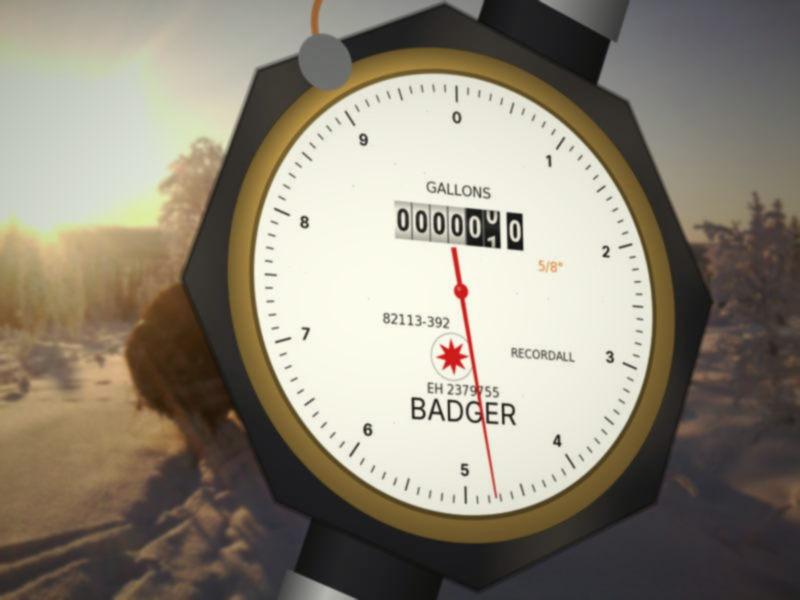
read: 4.7 gal
